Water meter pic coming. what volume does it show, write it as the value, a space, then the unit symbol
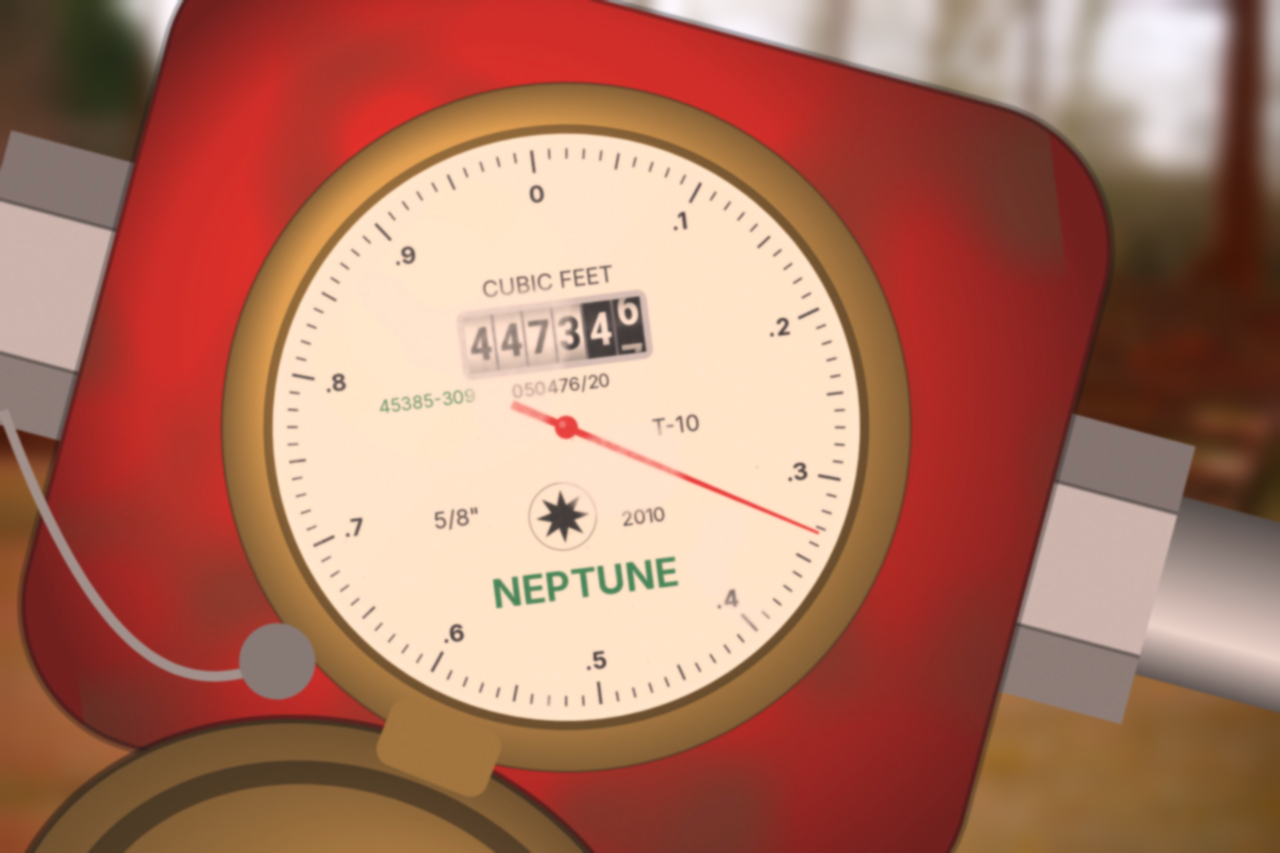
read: 447346.33 ft³
